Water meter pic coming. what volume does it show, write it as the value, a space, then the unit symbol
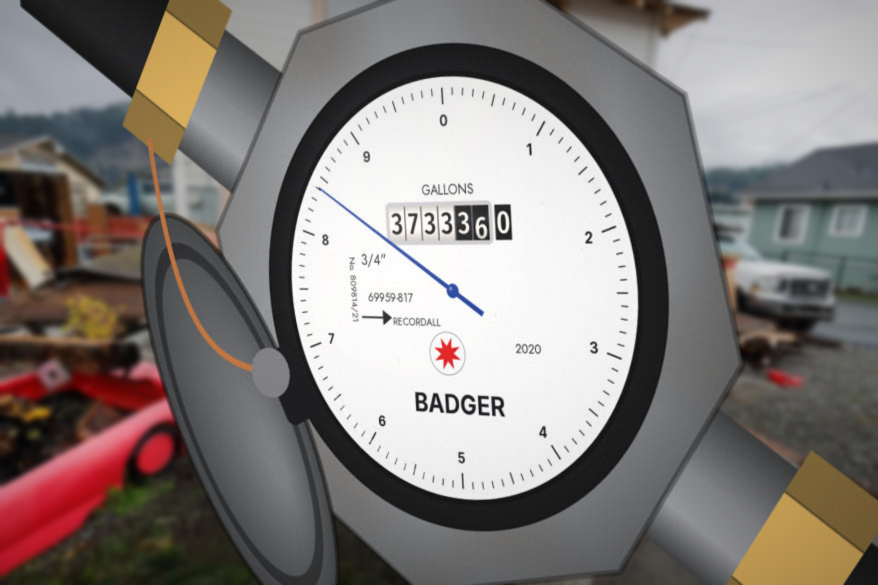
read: 3733358.4 gal
